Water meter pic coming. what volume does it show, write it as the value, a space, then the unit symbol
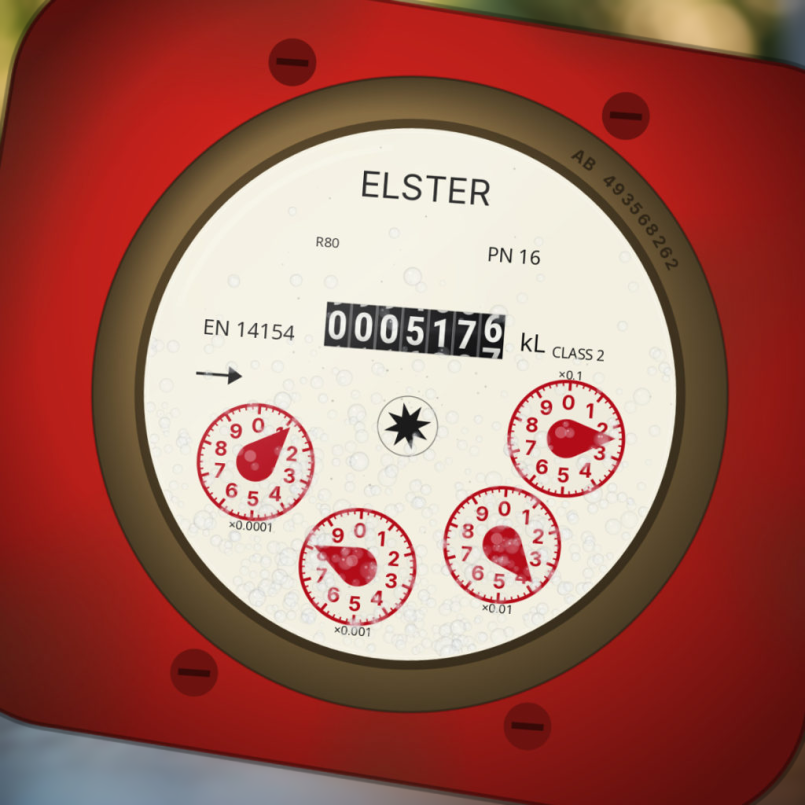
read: 5176.2381 kL
